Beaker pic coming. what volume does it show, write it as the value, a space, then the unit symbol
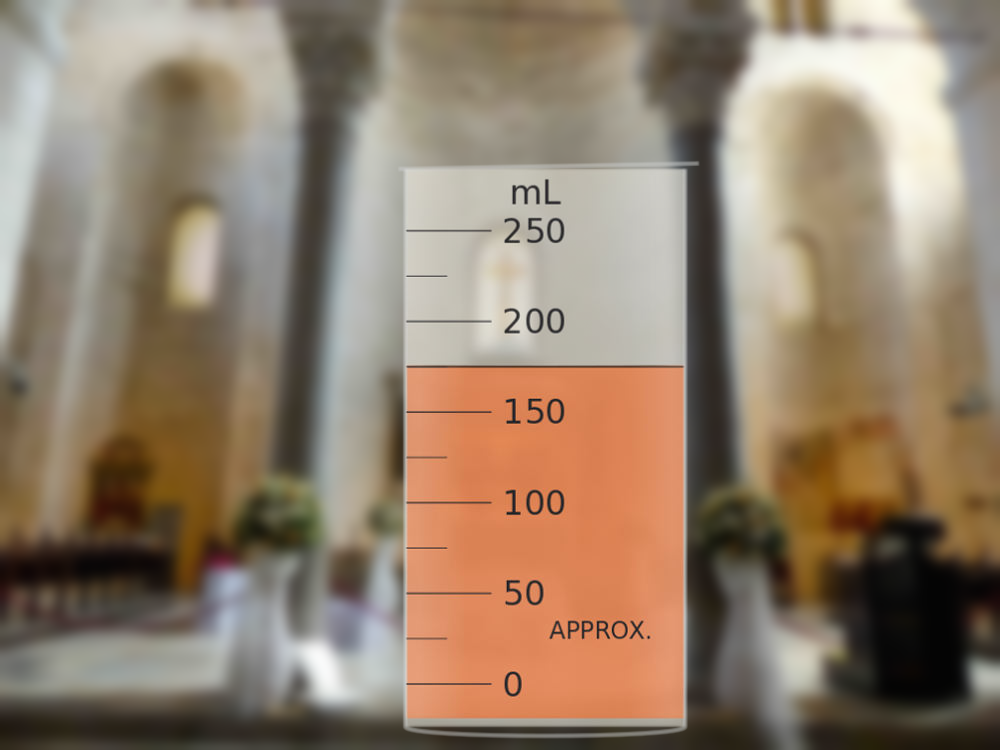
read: 175 mL
